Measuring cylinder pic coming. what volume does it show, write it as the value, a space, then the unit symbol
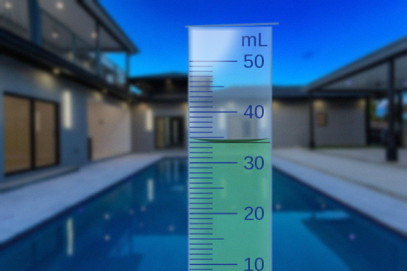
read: 34 mL
